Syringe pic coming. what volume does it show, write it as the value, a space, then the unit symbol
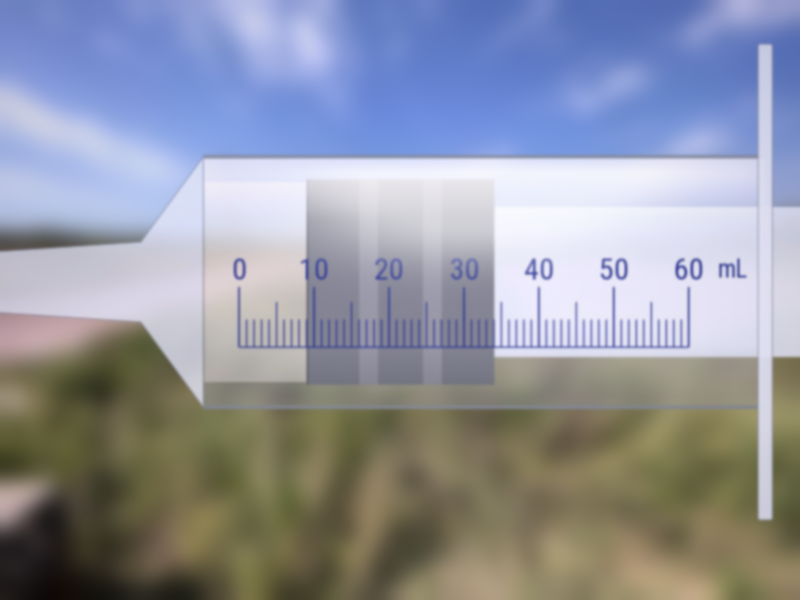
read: 9 mL
